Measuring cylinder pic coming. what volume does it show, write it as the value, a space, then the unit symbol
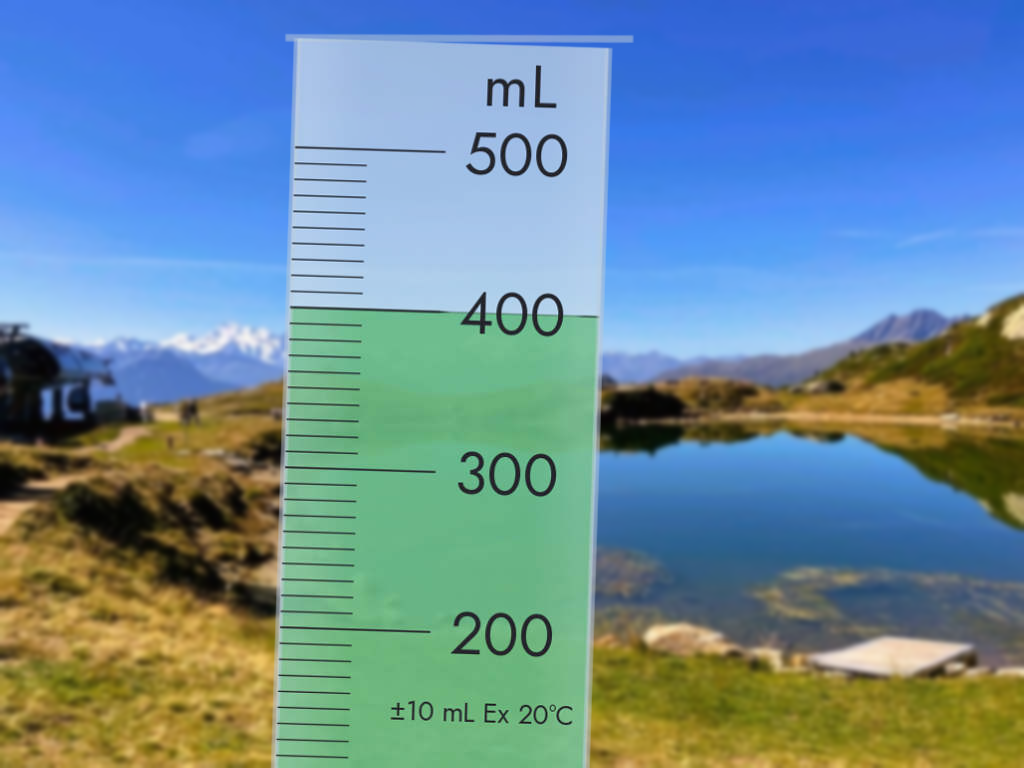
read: 400 mL
